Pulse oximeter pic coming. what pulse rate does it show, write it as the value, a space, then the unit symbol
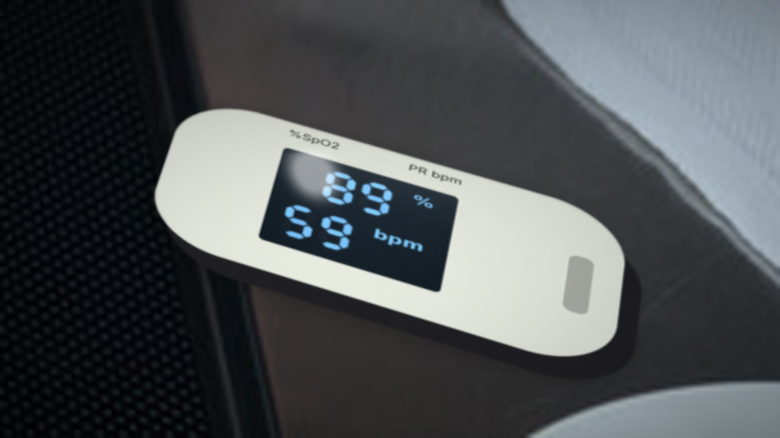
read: 59 bpm
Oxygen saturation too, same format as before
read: 89 %
